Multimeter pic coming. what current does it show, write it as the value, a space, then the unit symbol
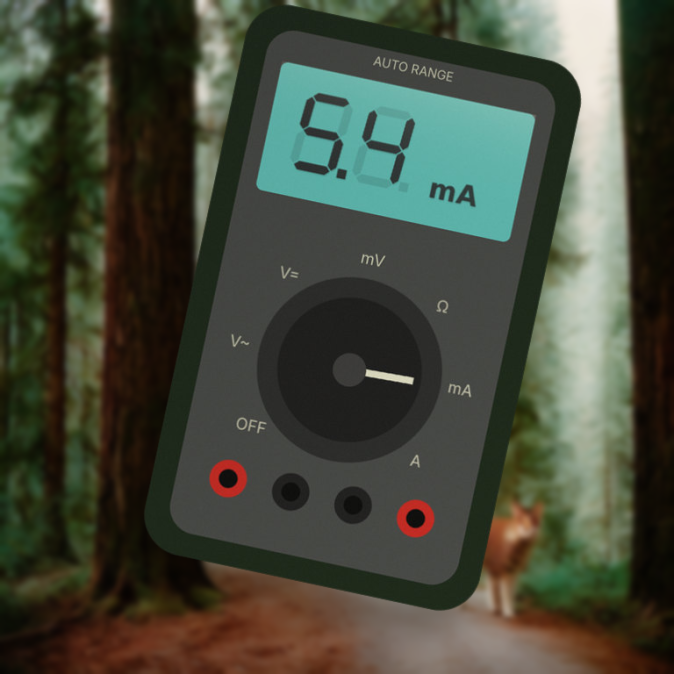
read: 5.4 mA
